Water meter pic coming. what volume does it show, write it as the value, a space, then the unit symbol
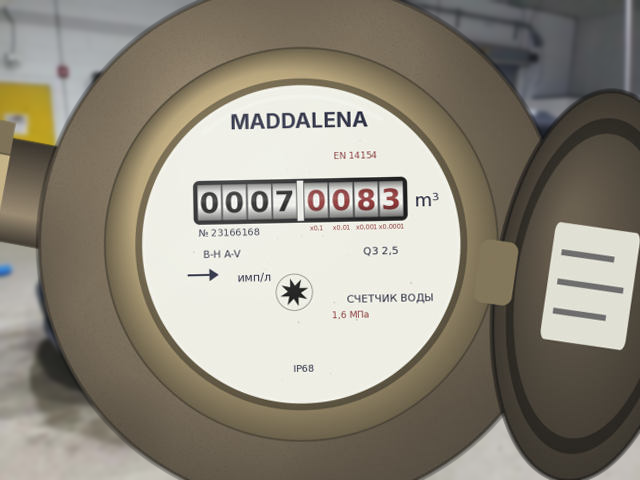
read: 7.0083 m³
